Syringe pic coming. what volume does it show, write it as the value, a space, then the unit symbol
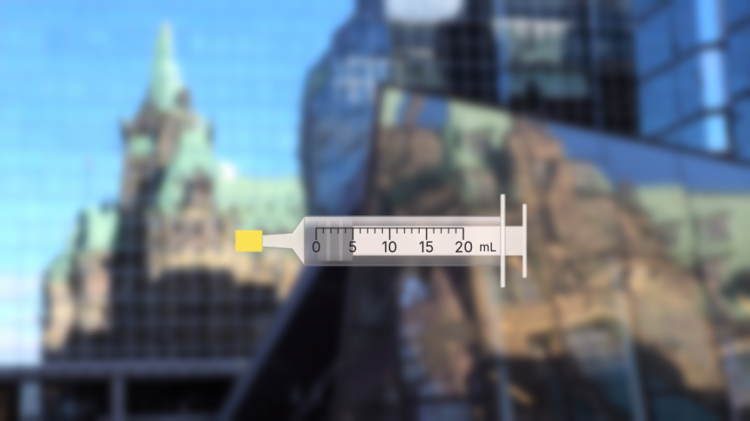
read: 0 mL
